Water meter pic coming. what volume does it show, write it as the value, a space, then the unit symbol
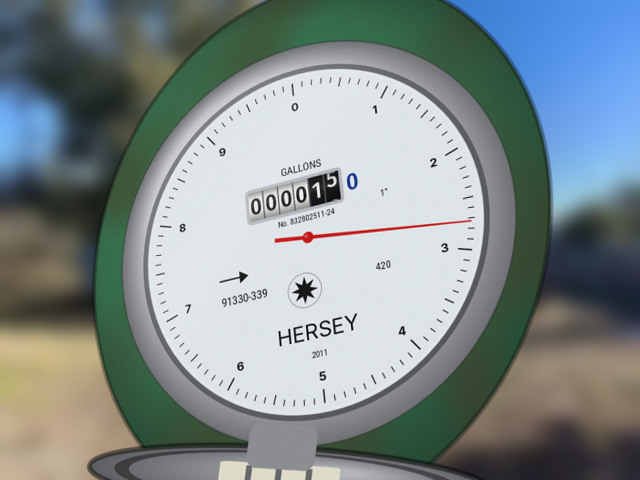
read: 152.7 gal
